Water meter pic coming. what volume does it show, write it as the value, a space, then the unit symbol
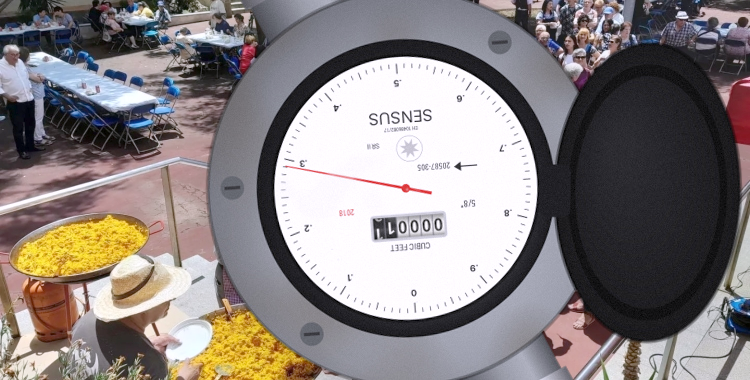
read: 11.29 ft³
